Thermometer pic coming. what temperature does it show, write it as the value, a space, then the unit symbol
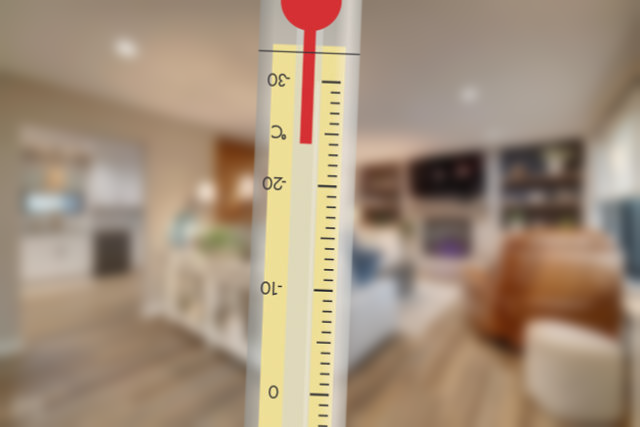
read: -24 °C
